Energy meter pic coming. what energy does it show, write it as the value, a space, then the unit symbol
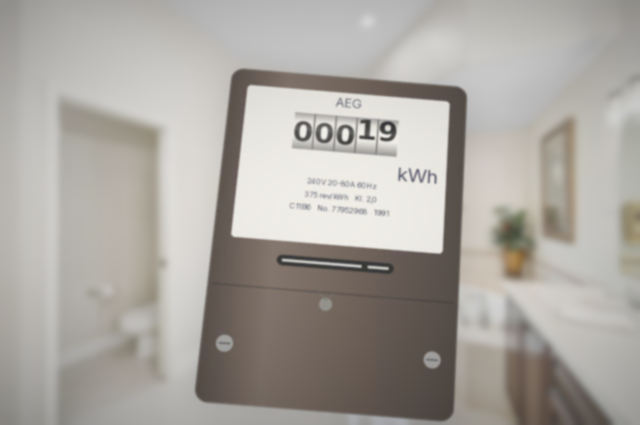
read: 19 kWh
